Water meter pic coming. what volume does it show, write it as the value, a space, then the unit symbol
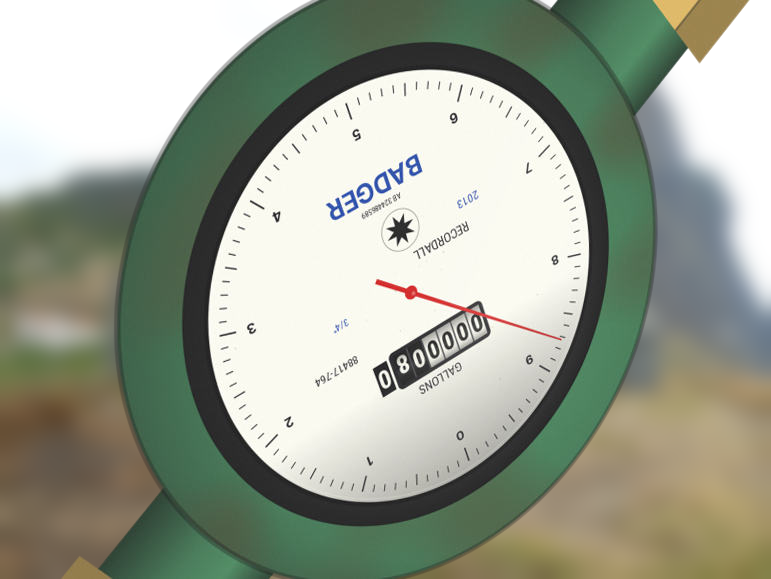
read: 78.7 gal
